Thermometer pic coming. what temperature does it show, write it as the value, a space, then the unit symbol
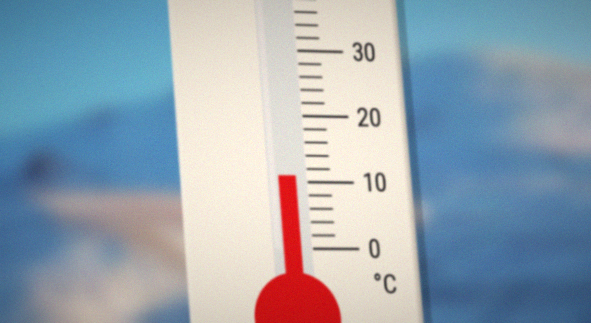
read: 11 °C
